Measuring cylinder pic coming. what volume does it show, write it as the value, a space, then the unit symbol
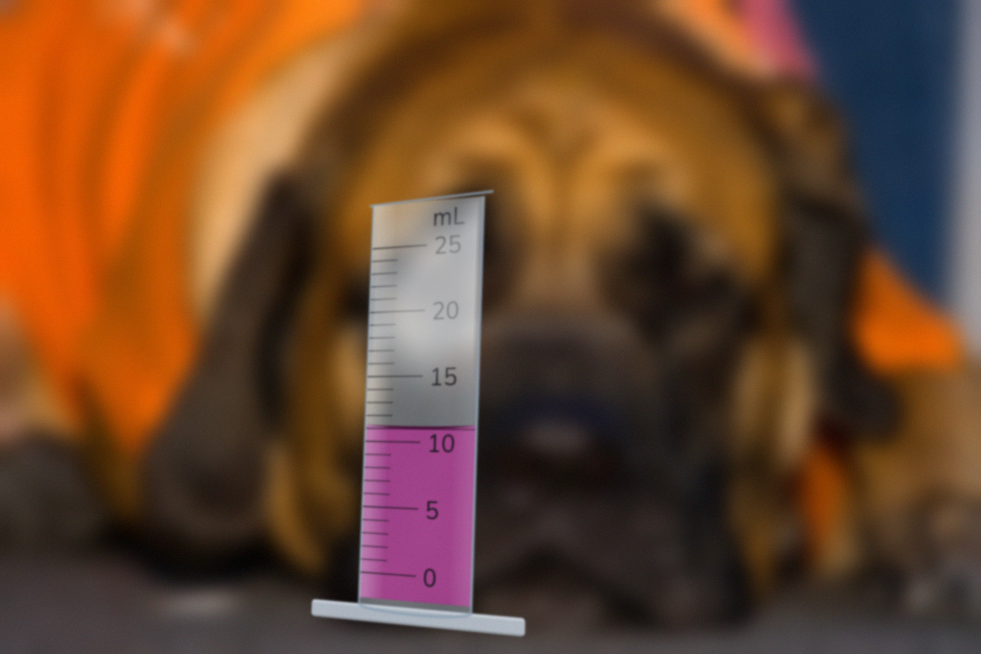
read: 11 mL
